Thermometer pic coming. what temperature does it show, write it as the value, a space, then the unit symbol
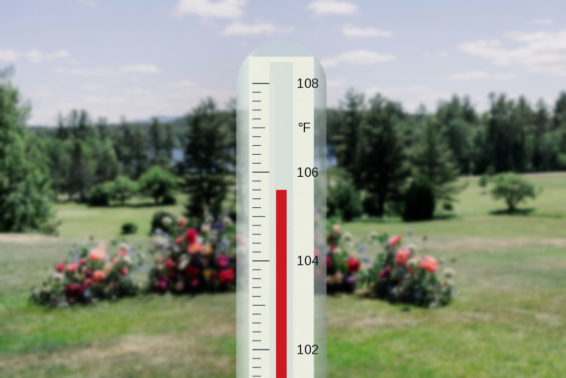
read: 105.6 °F
